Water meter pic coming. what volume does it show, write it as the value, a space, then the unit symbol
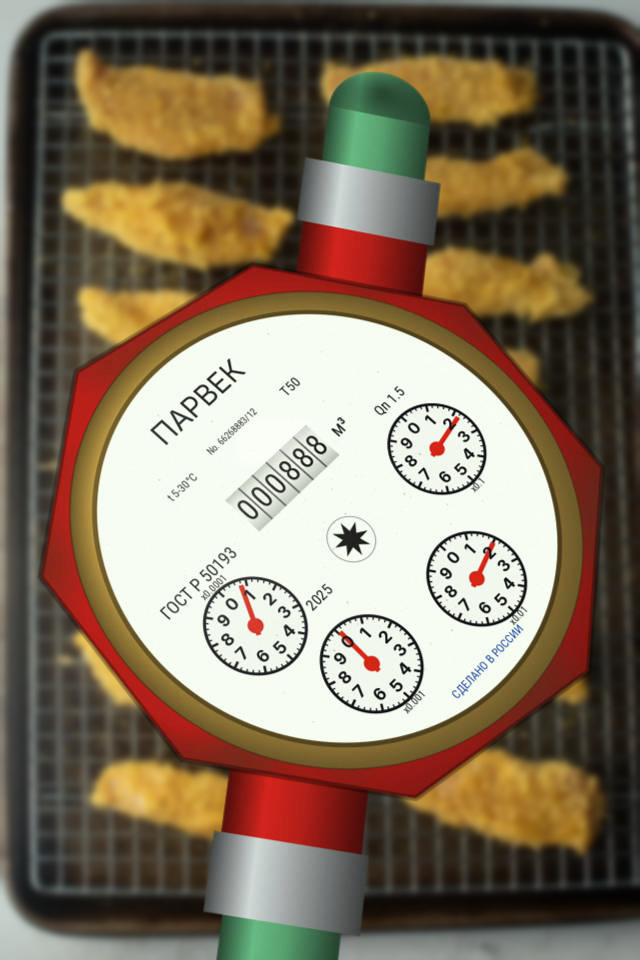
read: 888.2200 m³
